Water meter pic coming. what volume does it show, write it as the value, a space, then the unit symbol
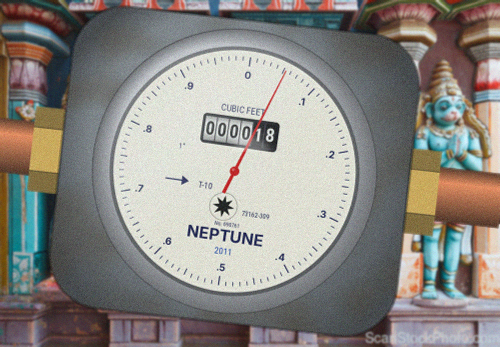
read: 18.05 ft³
